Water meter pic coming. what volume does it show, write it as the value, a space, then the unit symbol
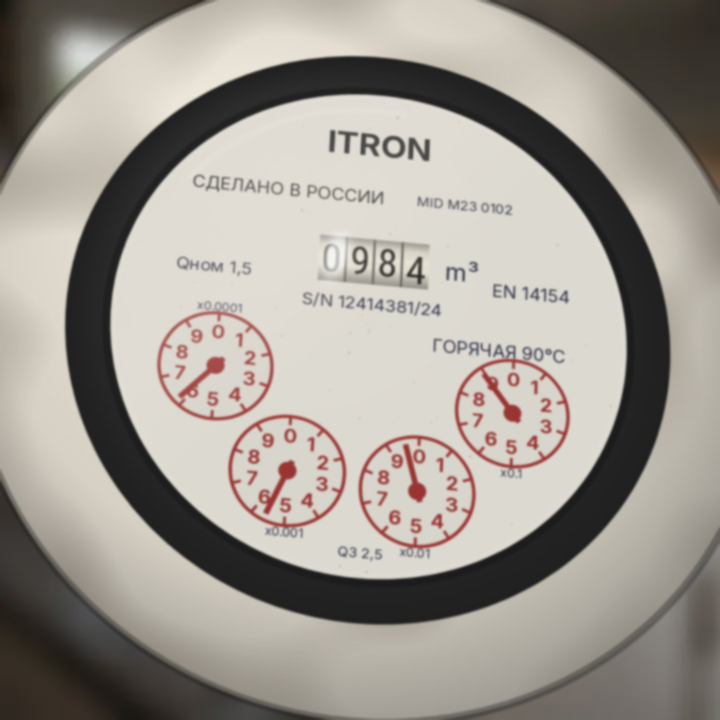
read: 983.8956 m³
